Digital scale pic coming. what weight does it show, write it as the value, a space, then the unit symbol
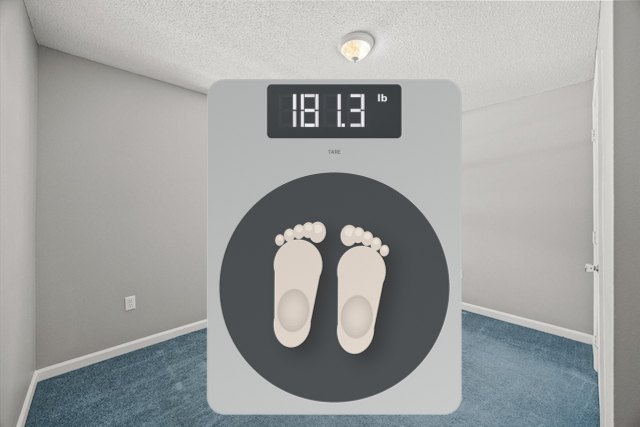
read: 181.3 lb
